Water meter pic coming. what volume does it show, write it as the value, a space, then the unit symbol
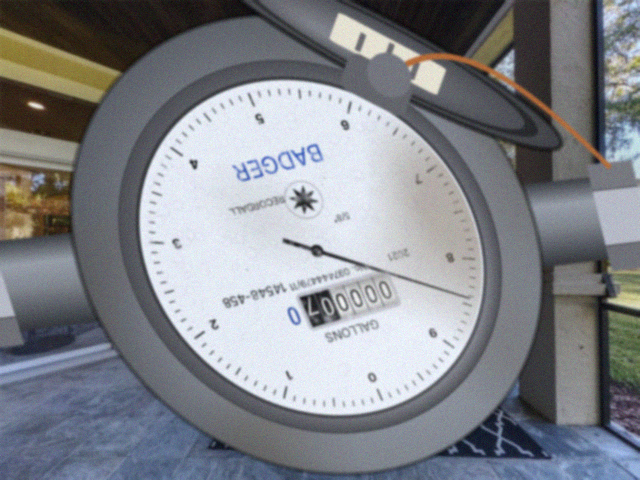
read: 68.4 gal
